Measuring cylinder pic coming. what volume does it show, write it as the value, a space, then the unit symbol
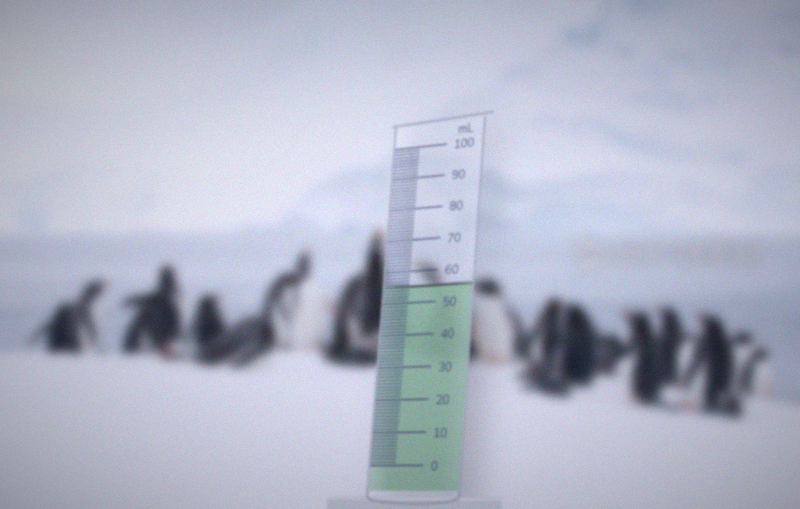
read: 55 mL
